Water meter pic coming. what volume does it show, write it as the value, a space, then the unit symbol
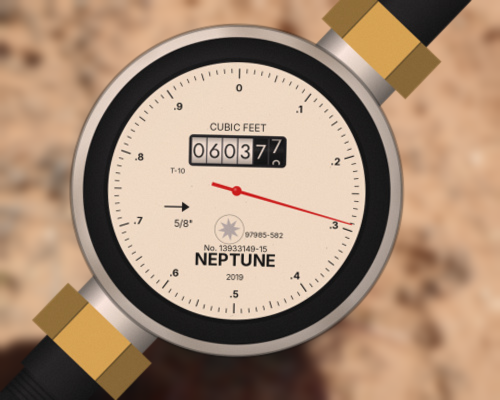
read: 60377.29 ft³
